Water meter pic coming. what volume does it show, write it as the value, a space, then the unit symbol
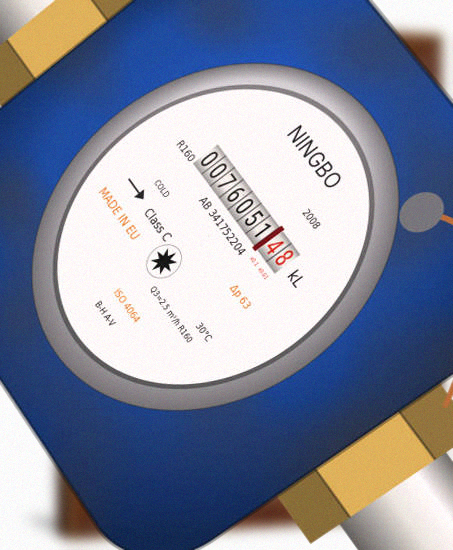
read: 76051.48 kL
